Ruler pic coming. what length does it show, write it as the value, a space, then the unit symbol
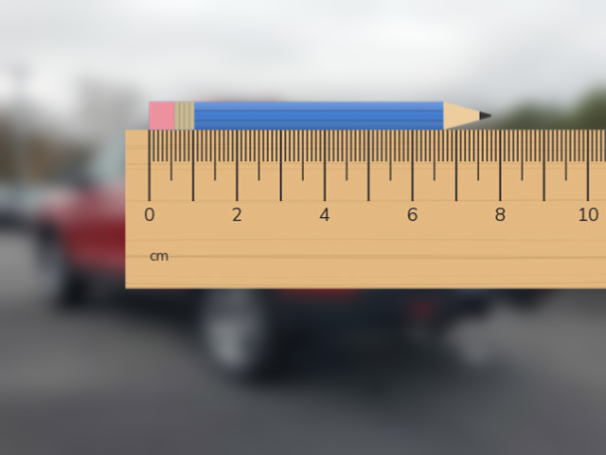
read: 7.8 cm
